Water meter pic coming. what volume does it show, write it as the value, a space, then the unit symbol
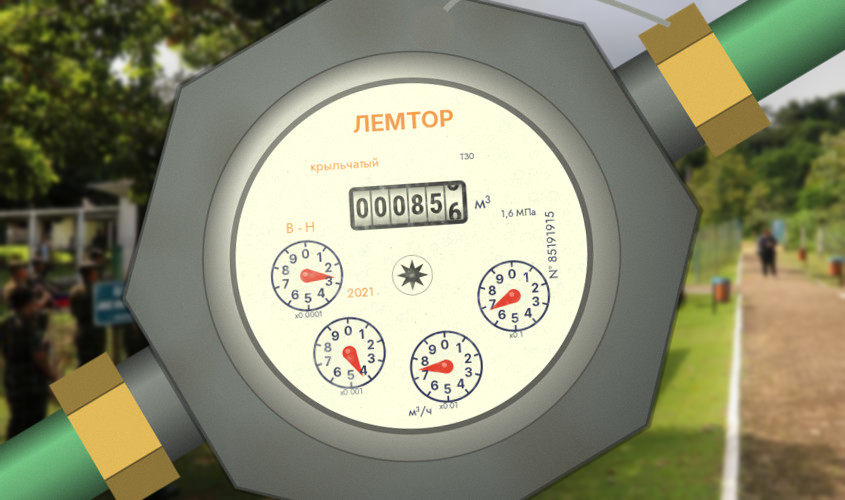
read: 855.6742 m³
